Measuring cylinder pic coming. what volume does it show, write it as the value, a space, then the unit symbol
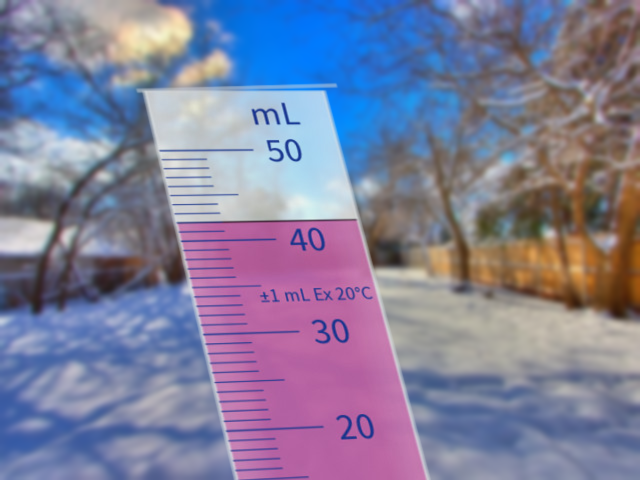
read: 42 mL
